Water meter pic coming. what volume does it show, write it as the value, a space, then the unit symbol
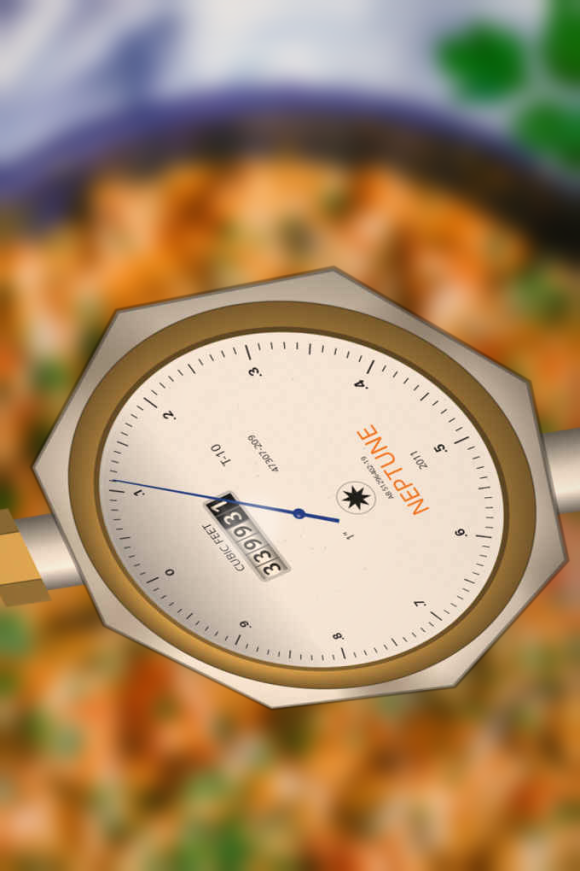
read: 339931.11 ft³
